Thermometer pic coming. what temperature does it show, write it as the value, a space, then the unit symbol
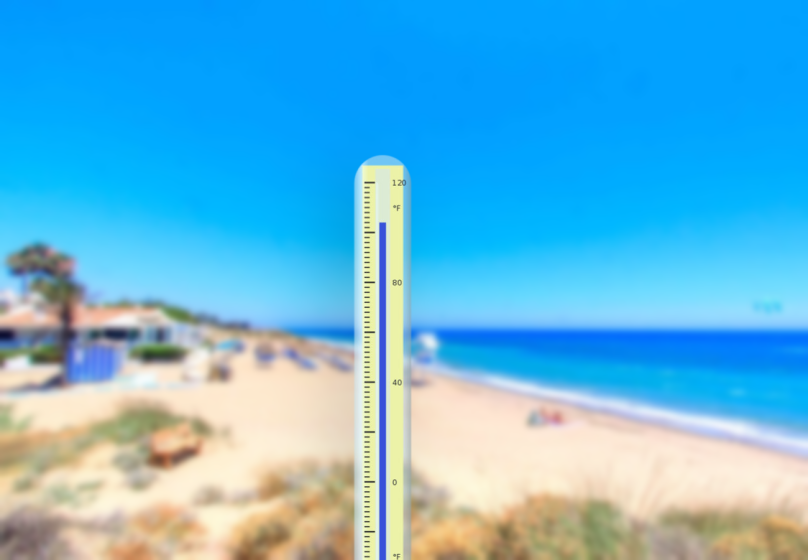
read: 104 °F
